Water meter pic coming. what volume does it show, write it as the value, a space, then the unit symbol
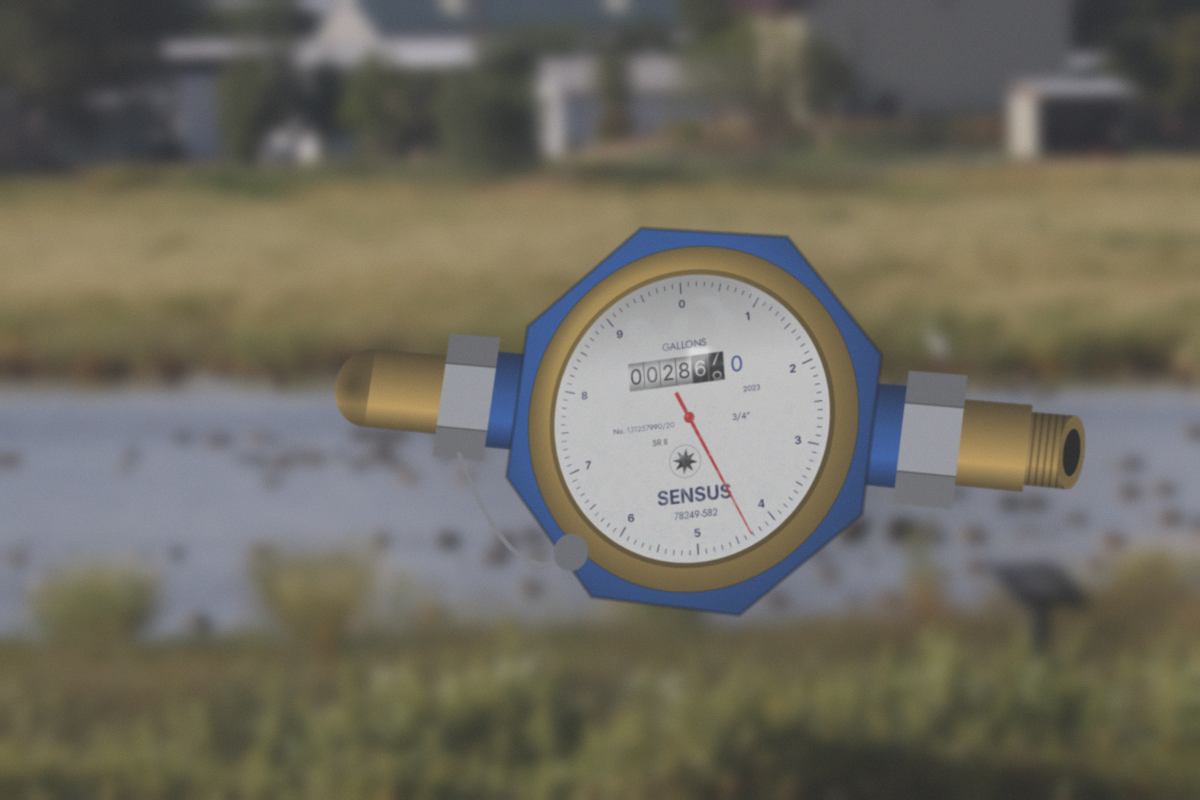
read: 28674.3 gal
